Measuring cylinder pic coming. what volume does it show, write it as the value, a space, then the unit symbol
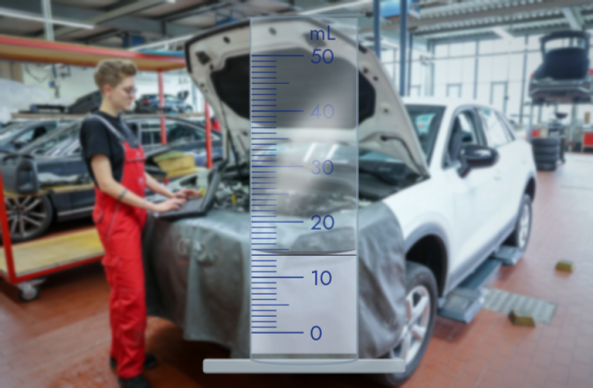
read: 14 mL
